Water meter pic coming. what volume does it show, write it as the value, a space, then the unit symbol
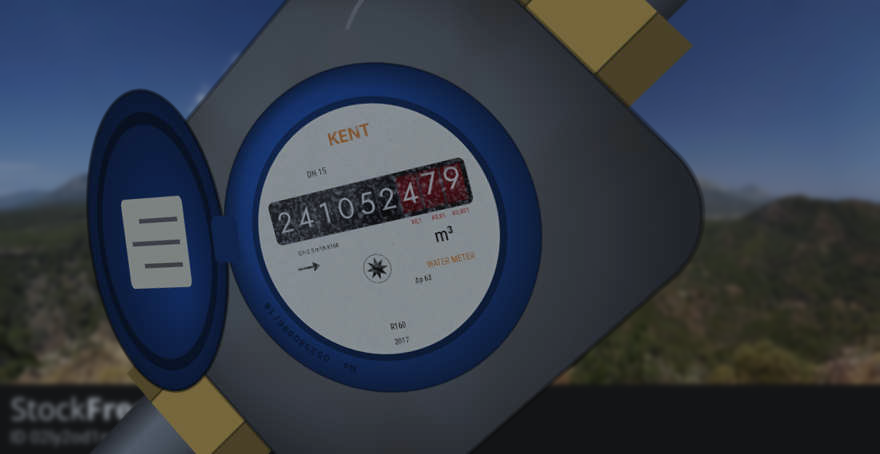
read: 241052.479 m³
